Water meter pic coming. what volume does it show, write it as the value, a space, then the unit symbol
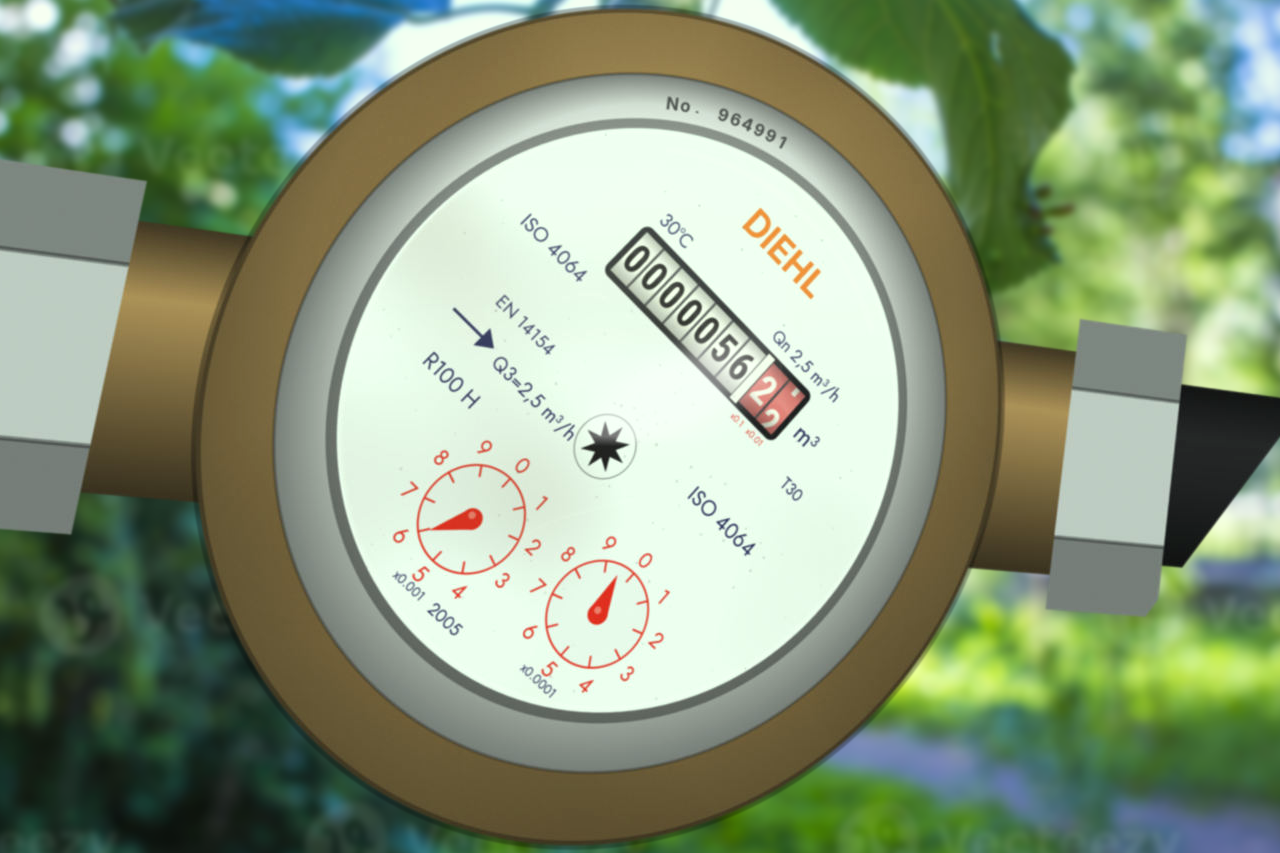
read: 56.2159 m³
